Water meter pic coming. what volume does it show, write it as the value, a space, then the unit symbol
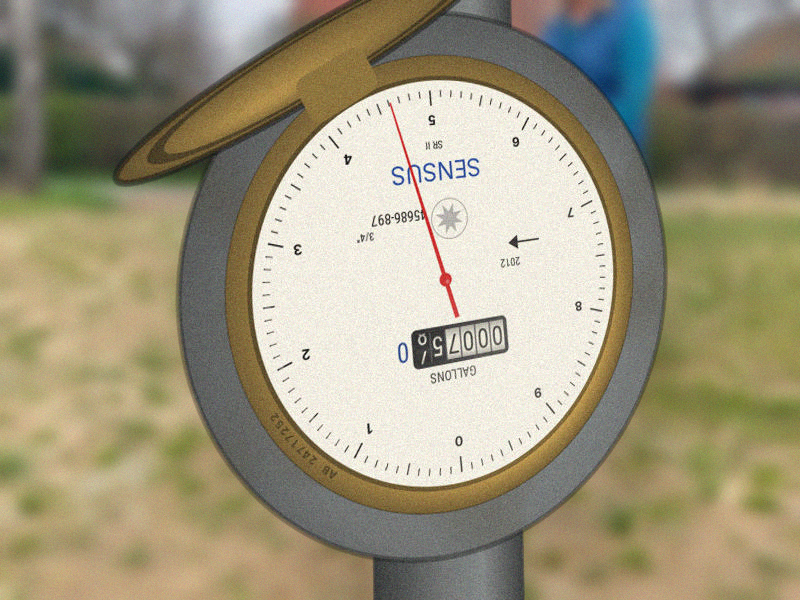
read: 7574.6 gal
